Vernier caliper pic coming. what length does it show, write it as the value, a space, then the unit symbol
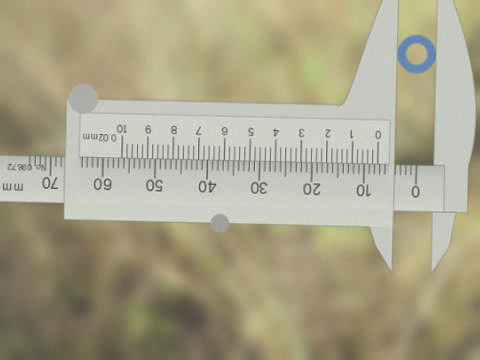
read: 7.4 mm
